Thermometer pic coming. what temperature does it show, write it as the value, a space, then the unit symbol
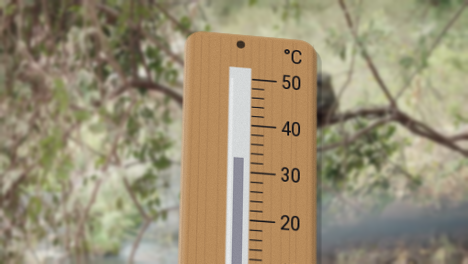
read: 33 °C
